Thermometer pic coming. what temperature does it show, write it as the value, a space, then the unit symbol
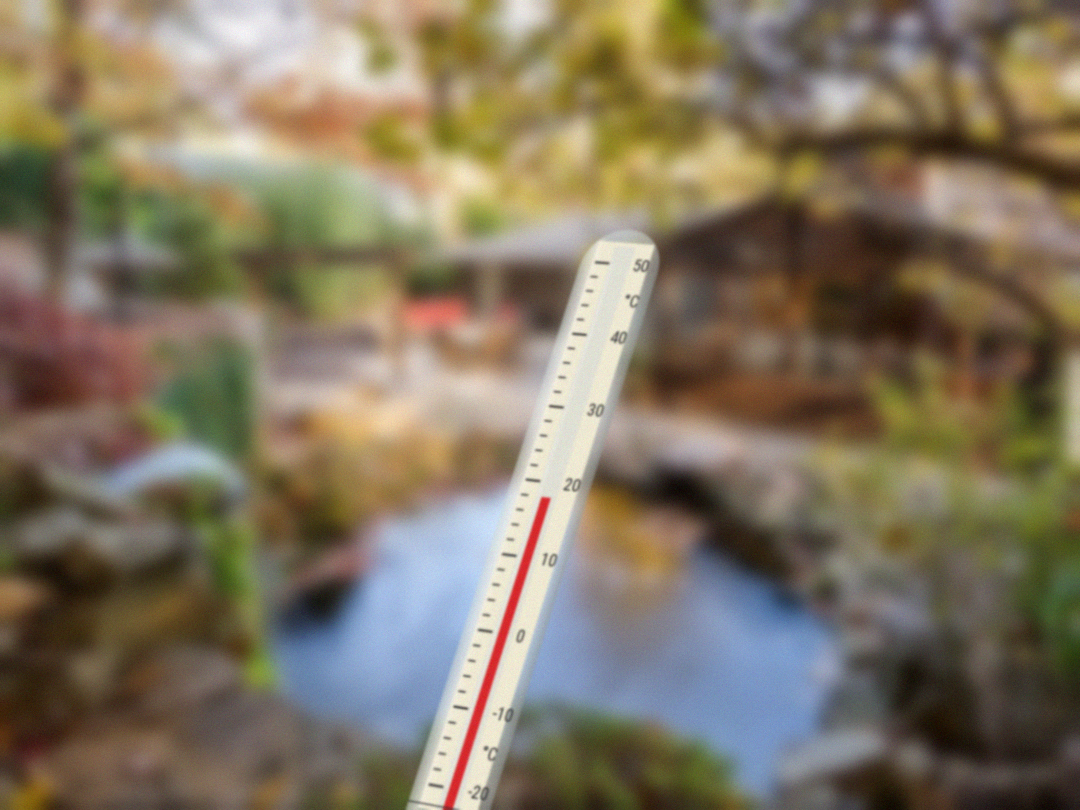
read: 18 °C
